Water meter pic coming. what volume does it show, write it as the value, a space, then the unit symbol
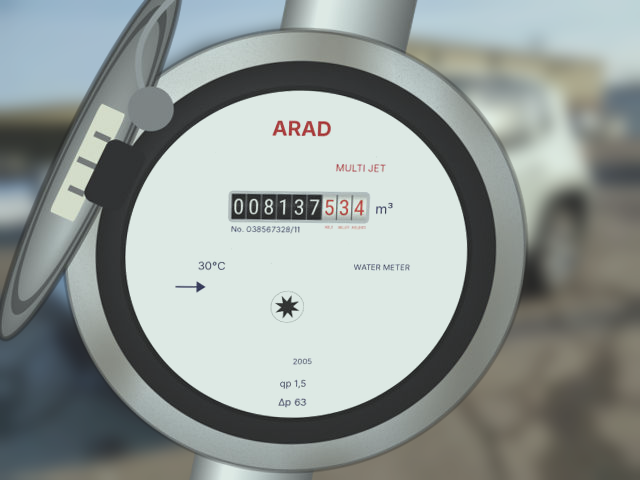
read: 8137.534 m³
